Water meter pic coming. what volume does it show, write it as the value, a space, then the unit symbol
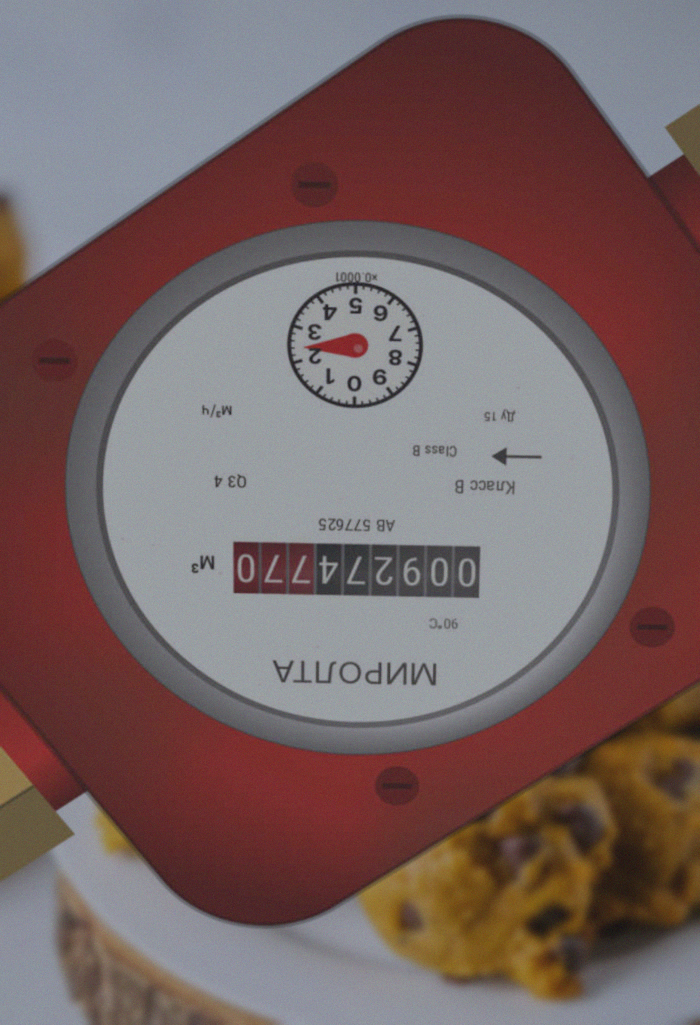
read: 9274.7702 m³
